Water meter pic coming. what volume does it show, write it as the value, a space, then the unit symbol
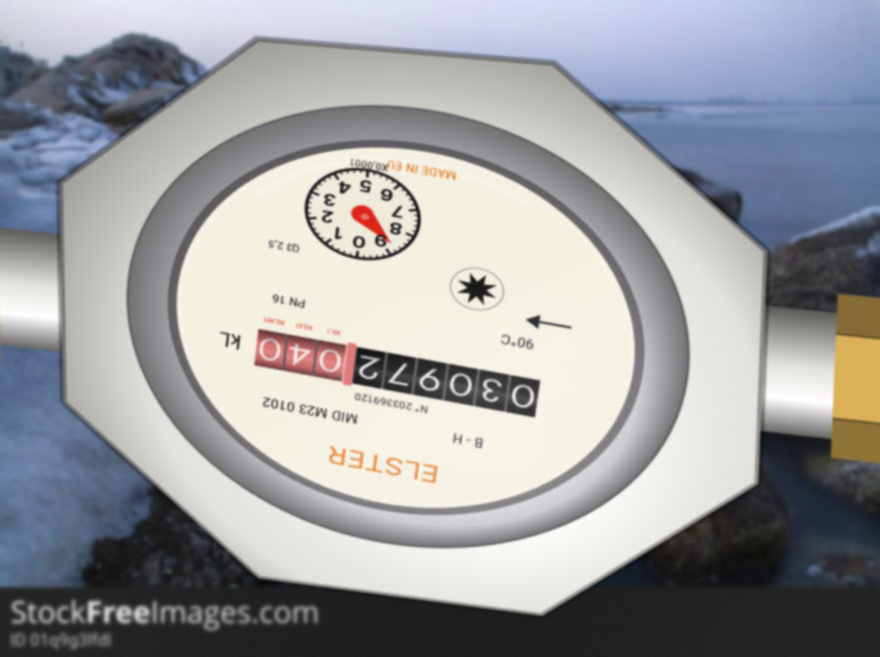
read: 30972.0408 kL
